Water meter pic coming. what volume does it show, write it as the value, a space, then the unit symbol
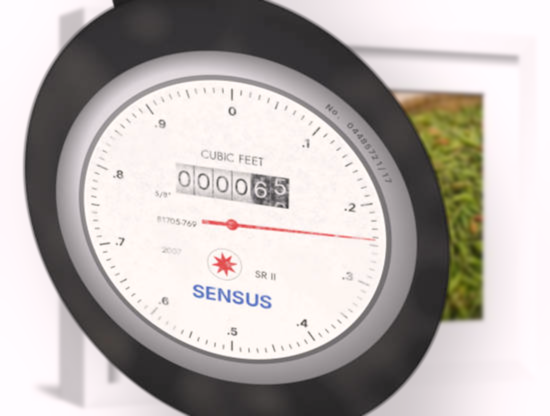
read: 65.24 ft³
